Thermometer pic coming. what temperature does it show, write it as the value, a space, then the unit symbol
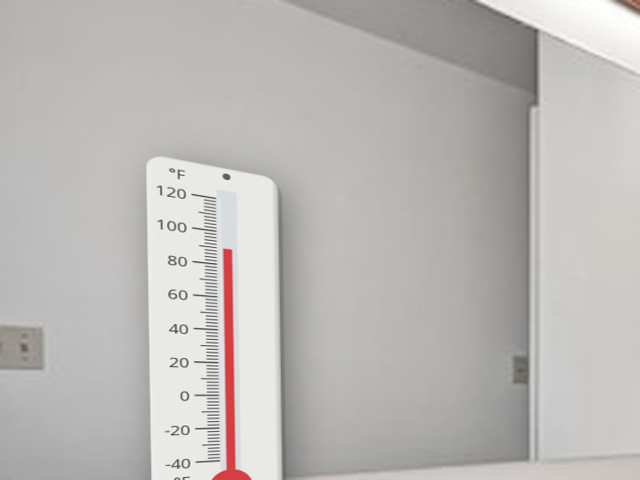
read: 90 °F
